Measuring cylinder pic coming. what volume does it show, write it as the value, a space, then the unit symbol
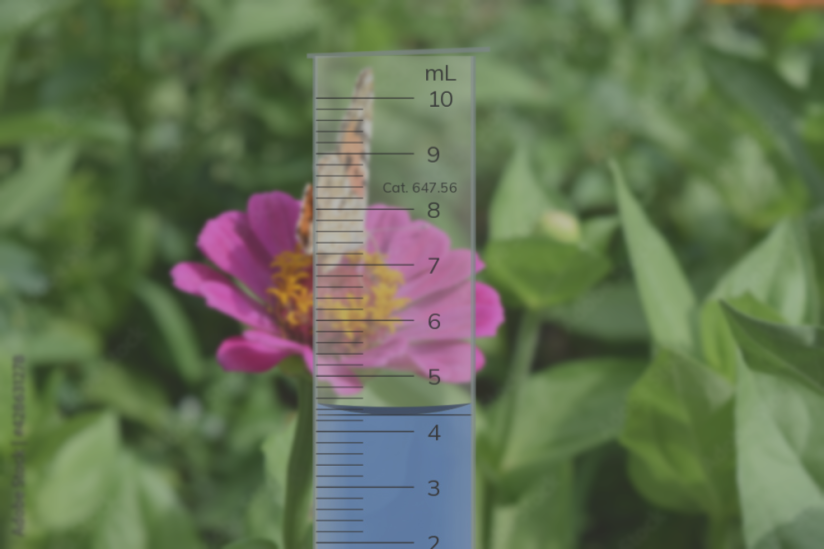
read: 4.3 mL
